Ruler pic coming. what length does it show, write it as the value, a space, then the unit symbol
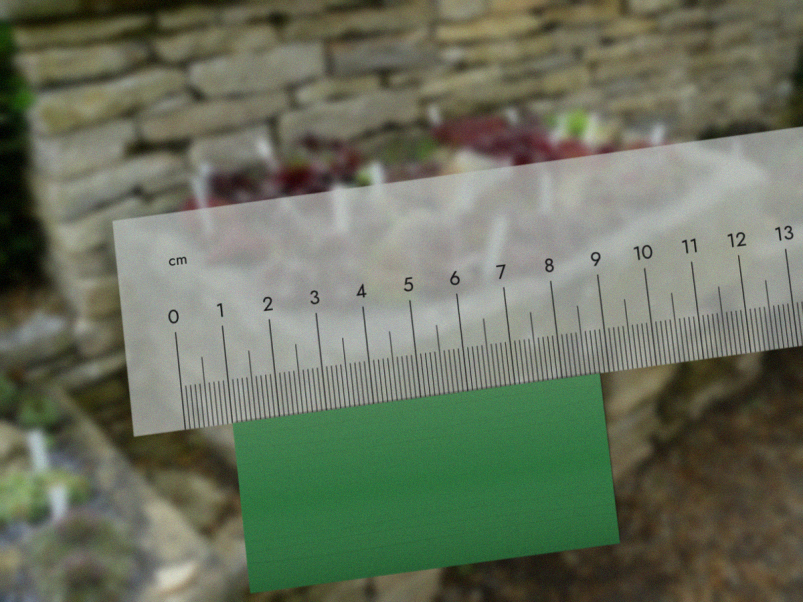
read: 7.8 cm
